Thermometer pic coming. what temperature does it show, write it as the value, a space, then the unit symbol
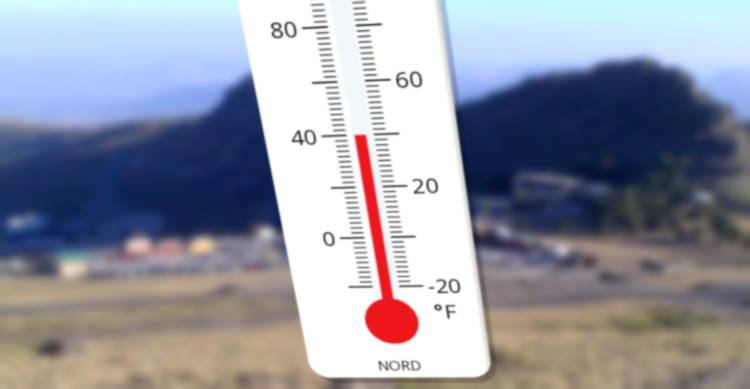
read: 40 °F
